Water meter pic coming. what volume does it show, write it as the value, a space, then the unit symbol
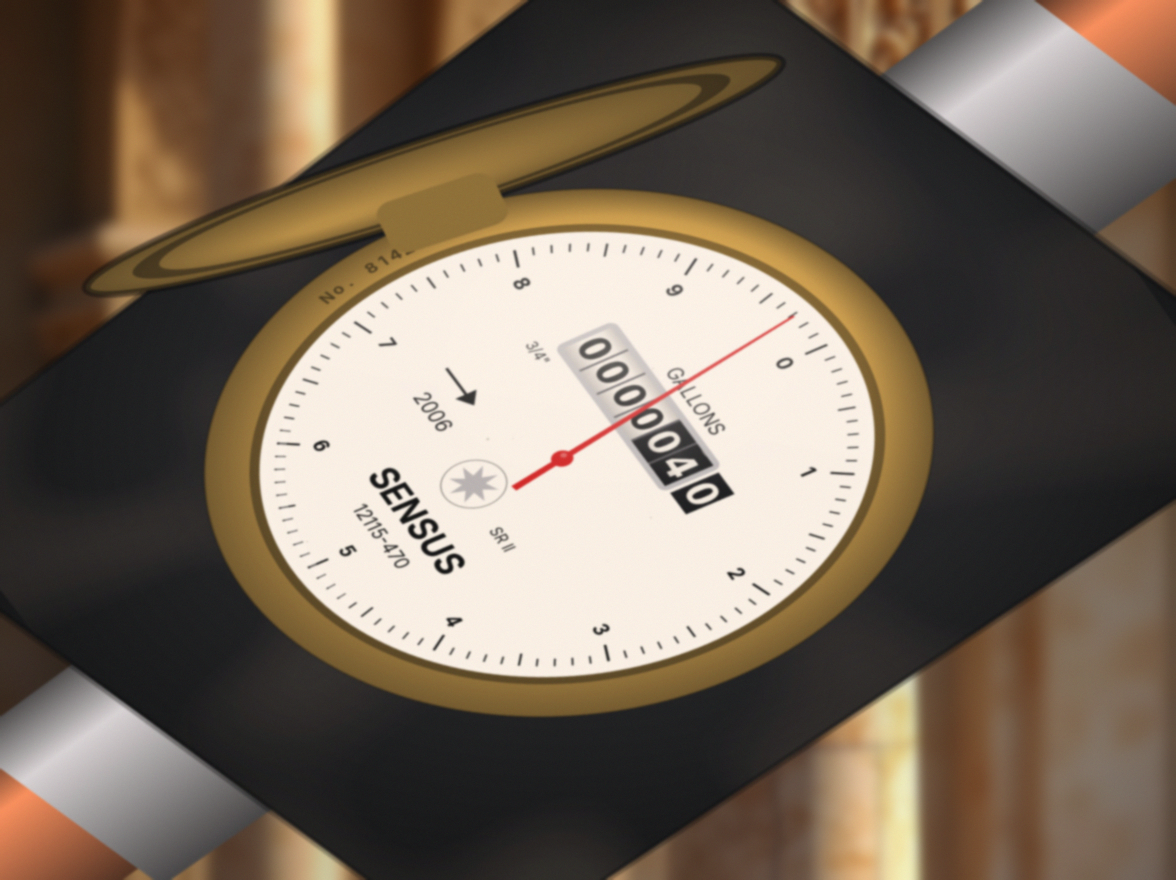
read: 39.7 gal
